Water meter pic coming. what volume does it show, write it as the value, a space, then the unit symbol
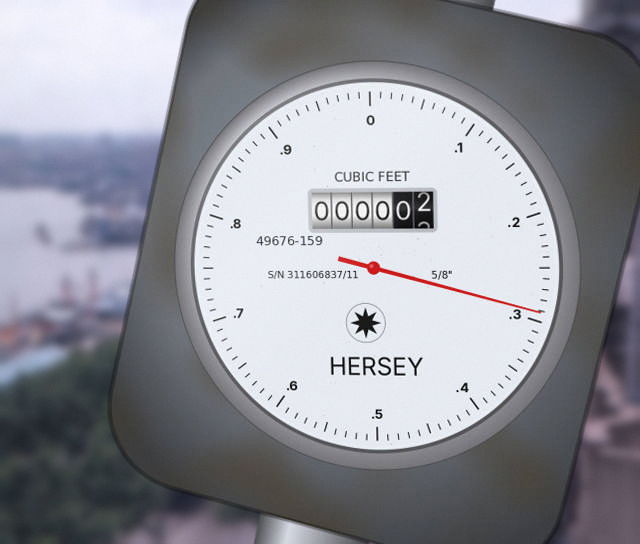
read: 2.29 ft³
